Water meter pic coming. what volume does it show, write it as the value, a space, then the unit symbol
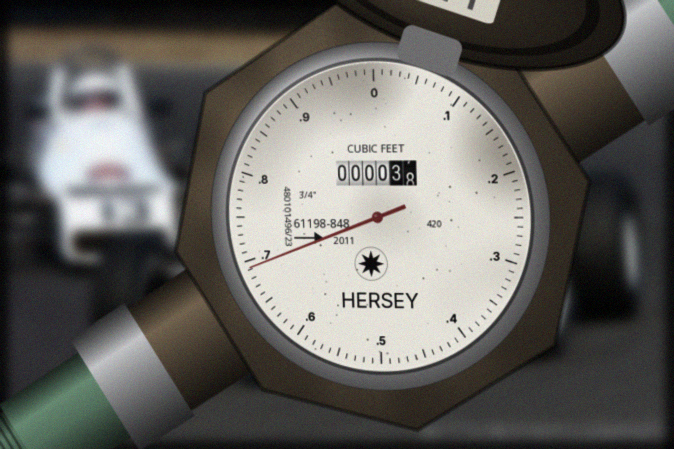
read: 37.69 ft³
